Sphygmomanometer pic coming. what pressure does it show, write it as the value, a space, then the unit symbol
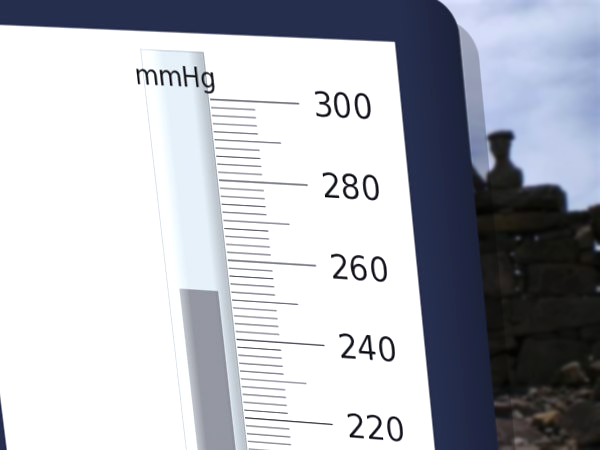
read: 252 mmHg
